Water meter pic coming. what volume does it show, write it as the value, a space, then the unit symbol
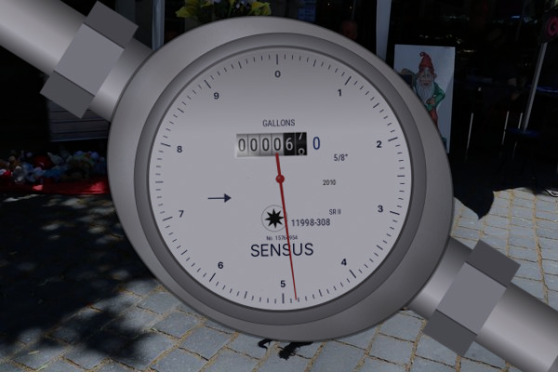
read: 674.8 gal
